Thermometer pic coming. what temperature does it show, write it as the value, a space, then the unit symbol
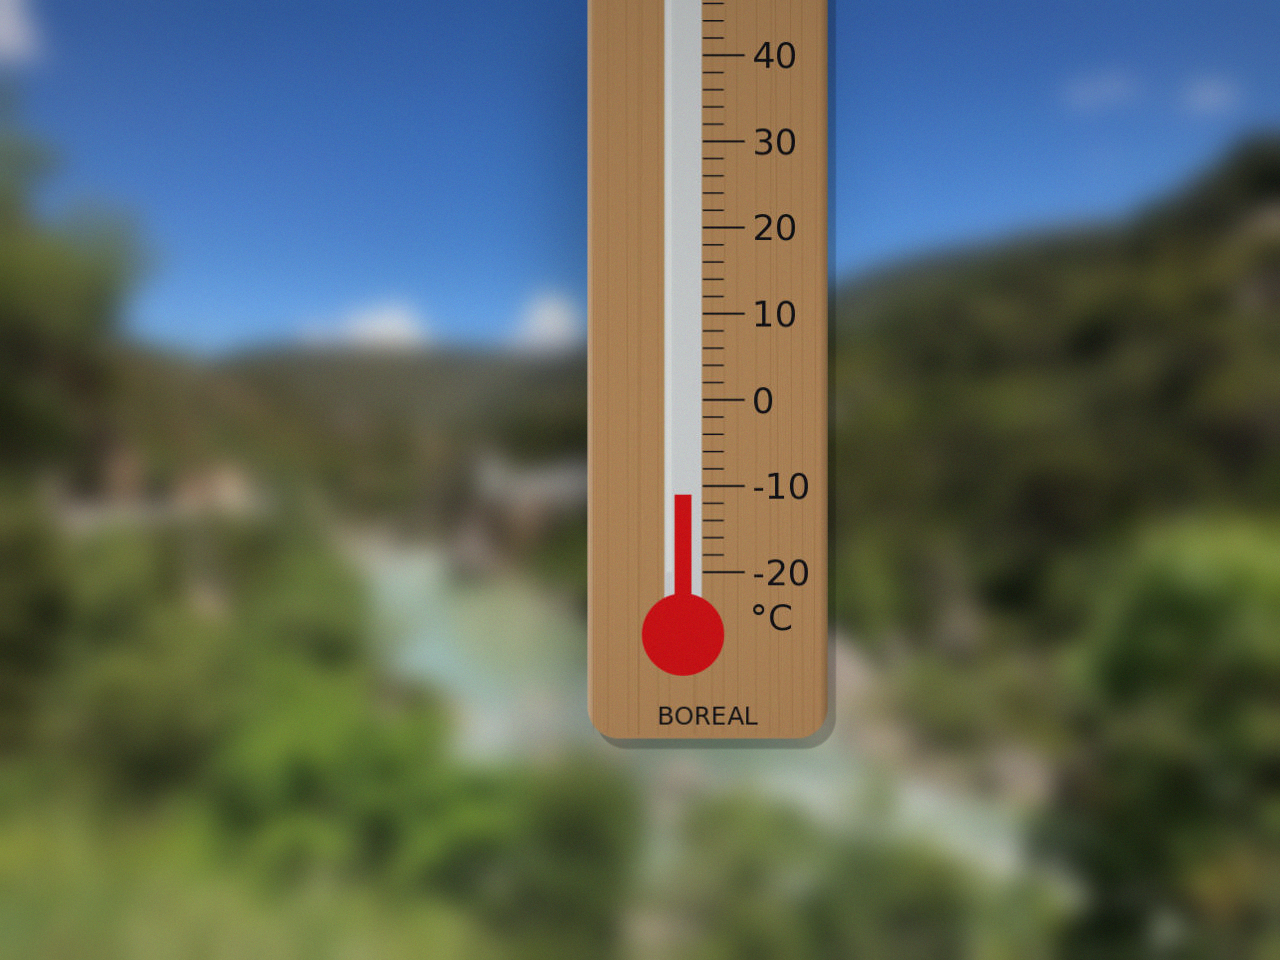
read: -11 °C
